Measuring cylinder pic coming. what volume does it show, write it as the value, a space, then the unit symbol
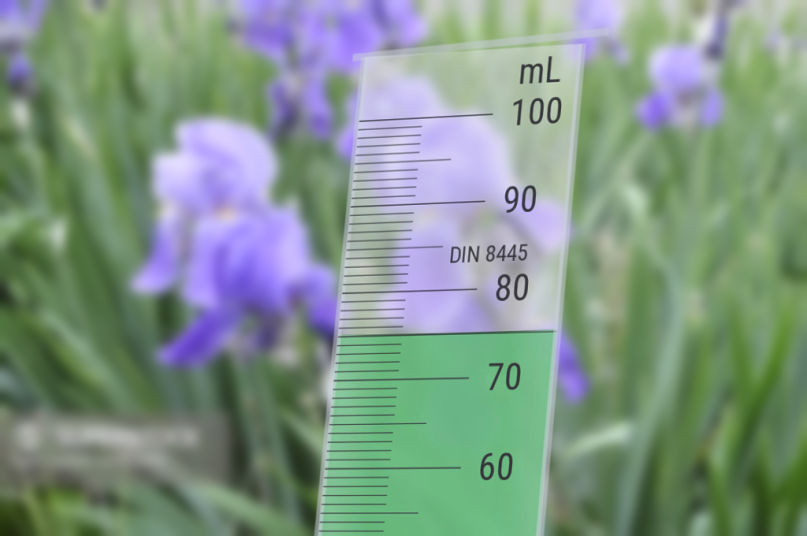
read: 75 mL
